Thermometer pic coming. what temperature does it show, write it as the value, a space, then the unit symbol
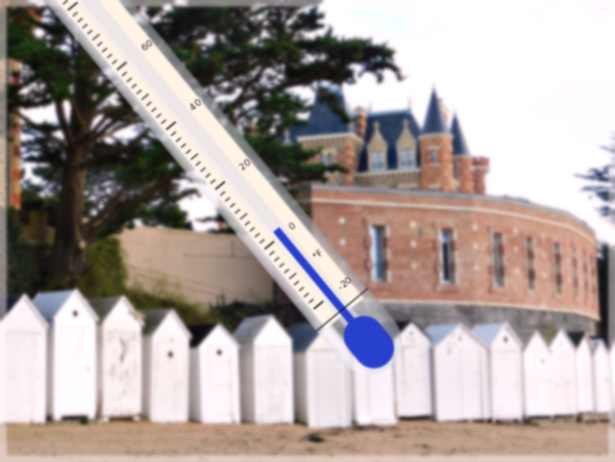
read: 2 °F
